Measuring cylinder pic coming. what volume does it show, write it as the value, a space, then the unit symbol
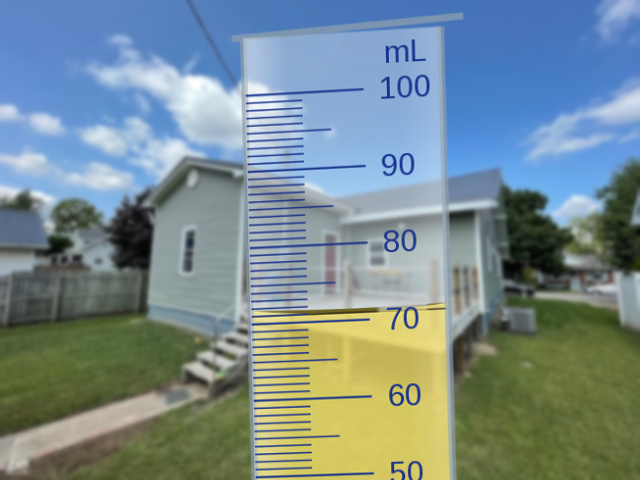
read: 71 mL
